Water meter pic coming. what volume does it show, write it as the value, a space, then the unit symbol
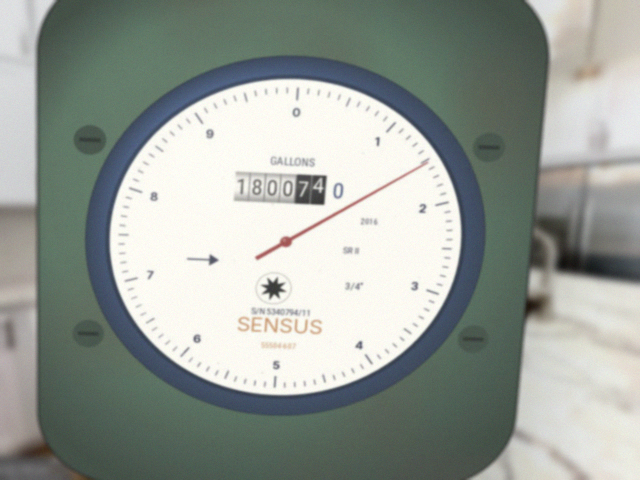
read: 1800741.5 gal
